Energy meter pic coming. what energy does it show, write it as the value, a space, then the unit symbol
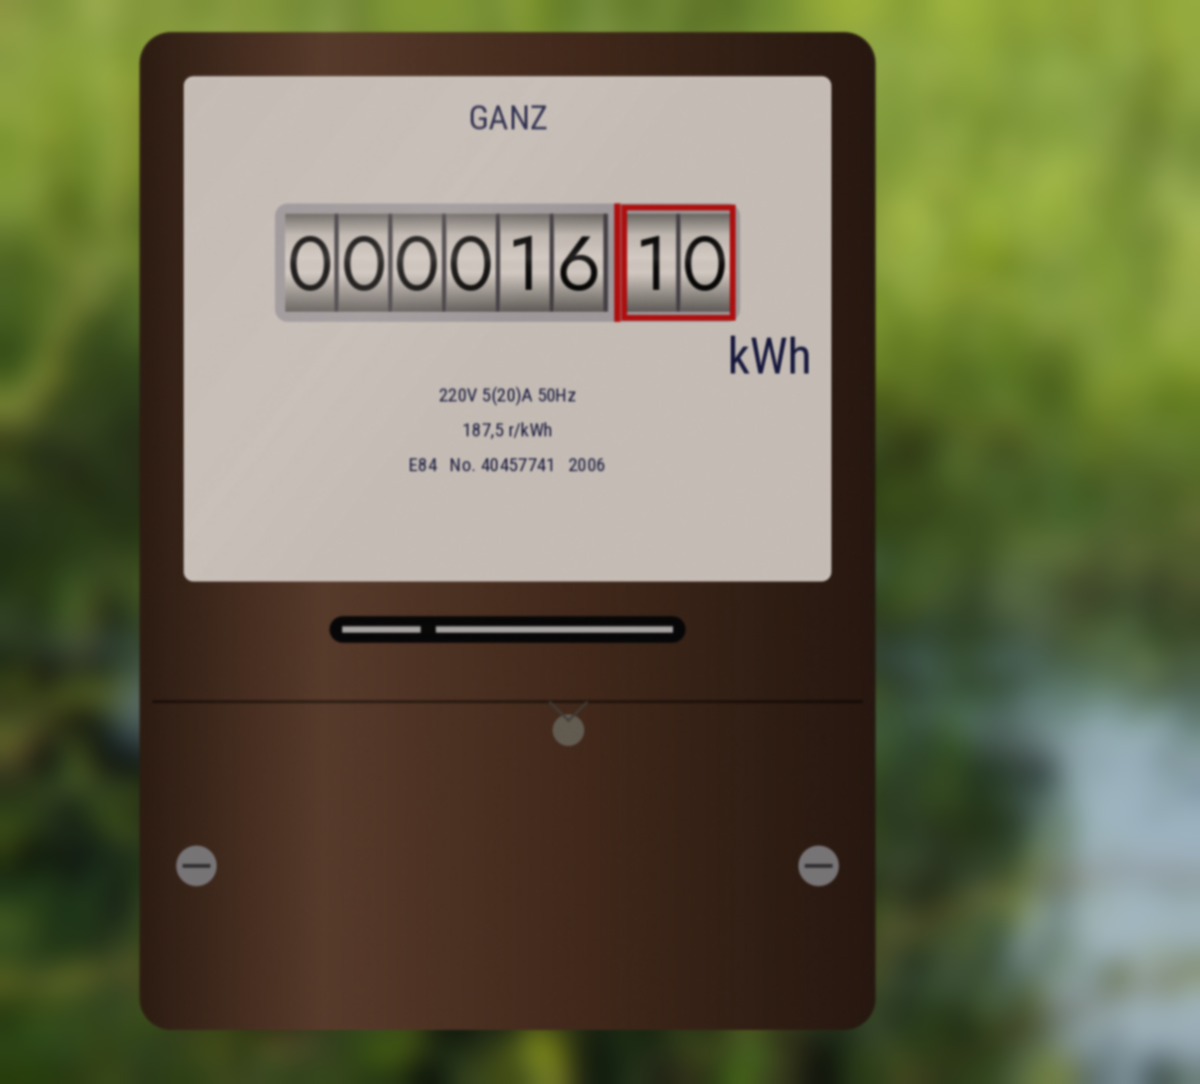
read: 16.10 kWh
